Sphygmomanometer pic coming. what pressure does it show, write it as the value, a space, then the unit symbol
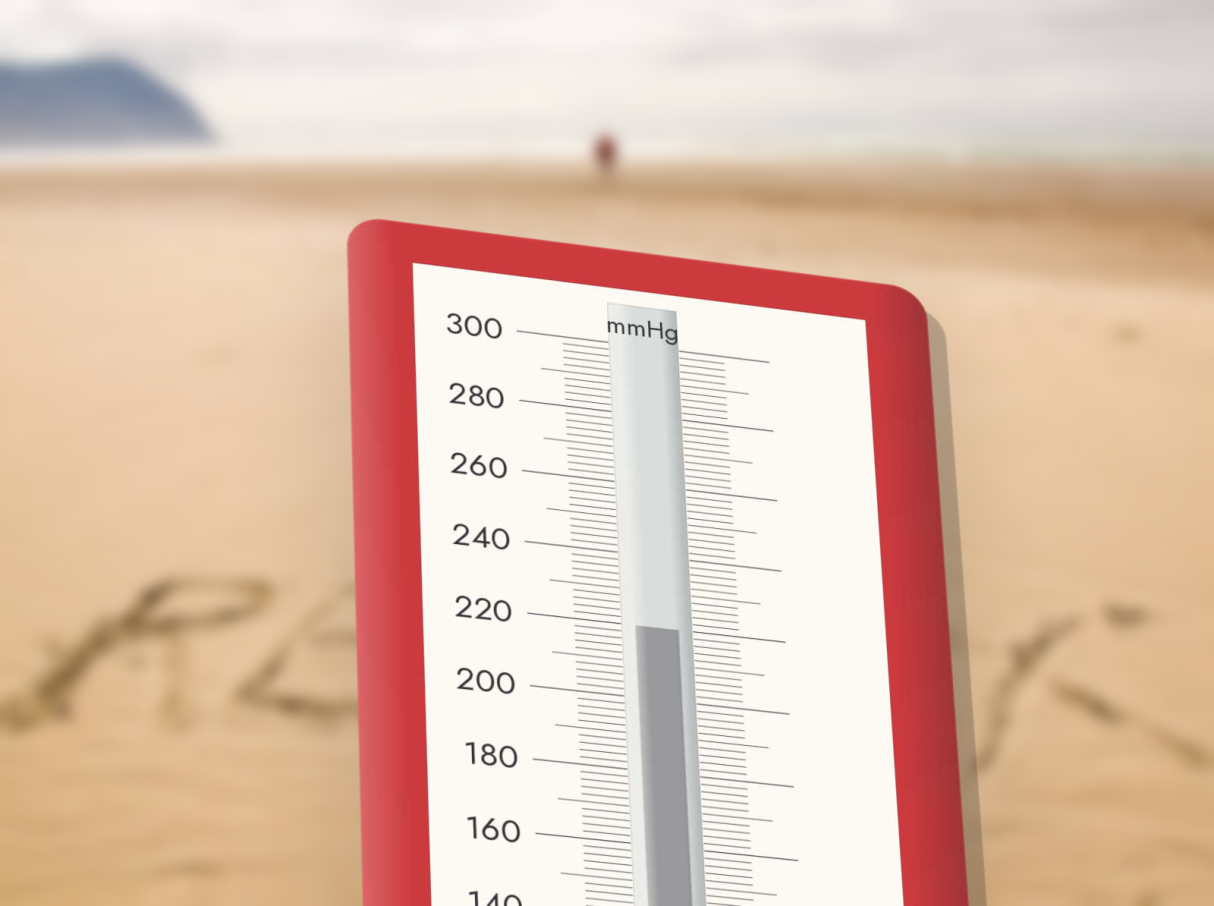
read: 220 mmHg
